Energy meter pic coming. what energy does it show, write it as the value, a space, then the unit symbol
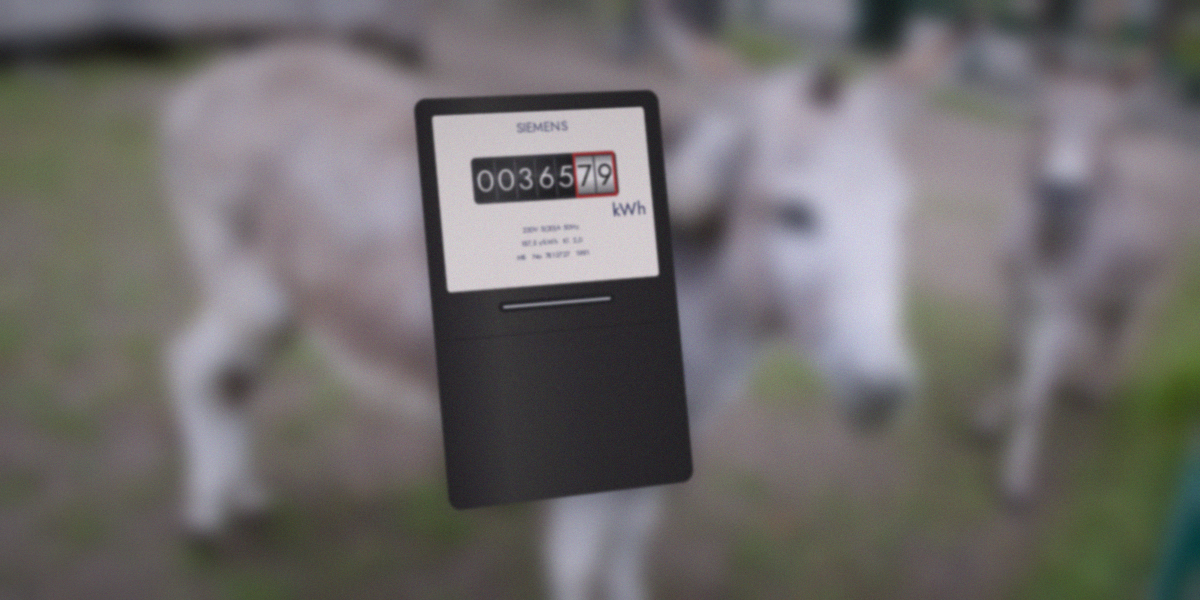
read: 365.79 kWh
